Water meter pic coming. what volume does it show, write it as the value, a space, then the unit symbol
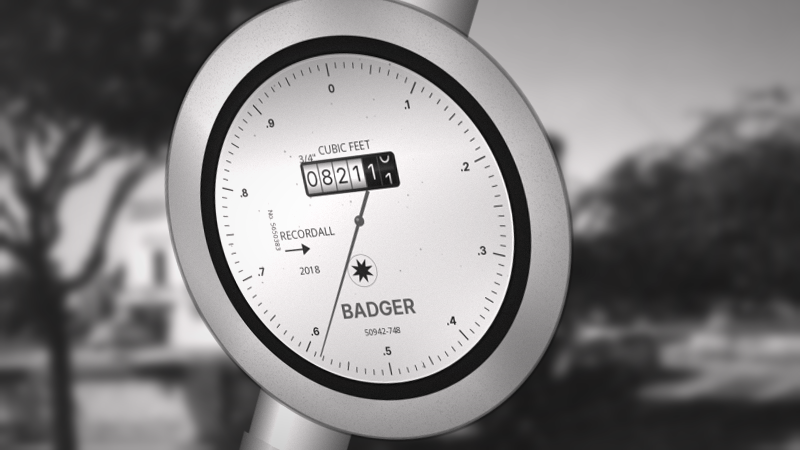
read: 82110.58 ft³
